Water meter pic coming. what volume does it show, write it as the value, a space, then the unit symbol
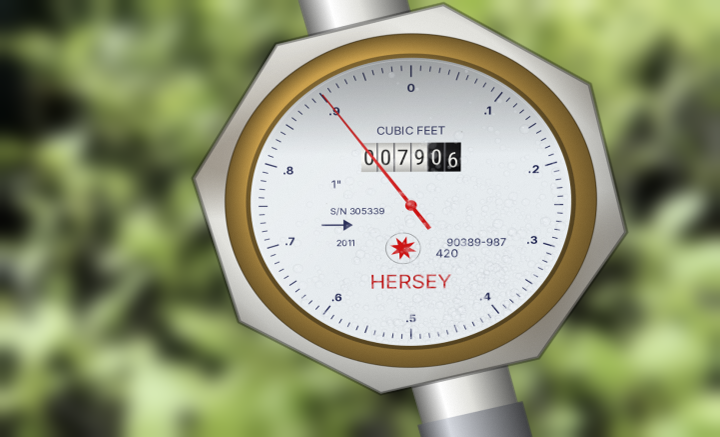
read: 7905.90 ft³
